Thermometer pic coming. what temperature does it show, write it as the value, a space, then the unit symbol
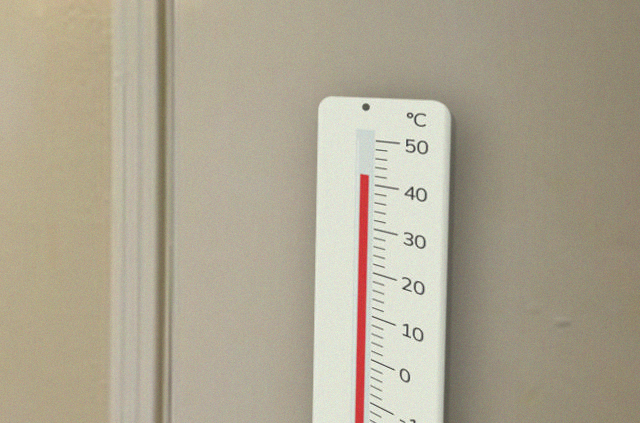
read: 42 °C
